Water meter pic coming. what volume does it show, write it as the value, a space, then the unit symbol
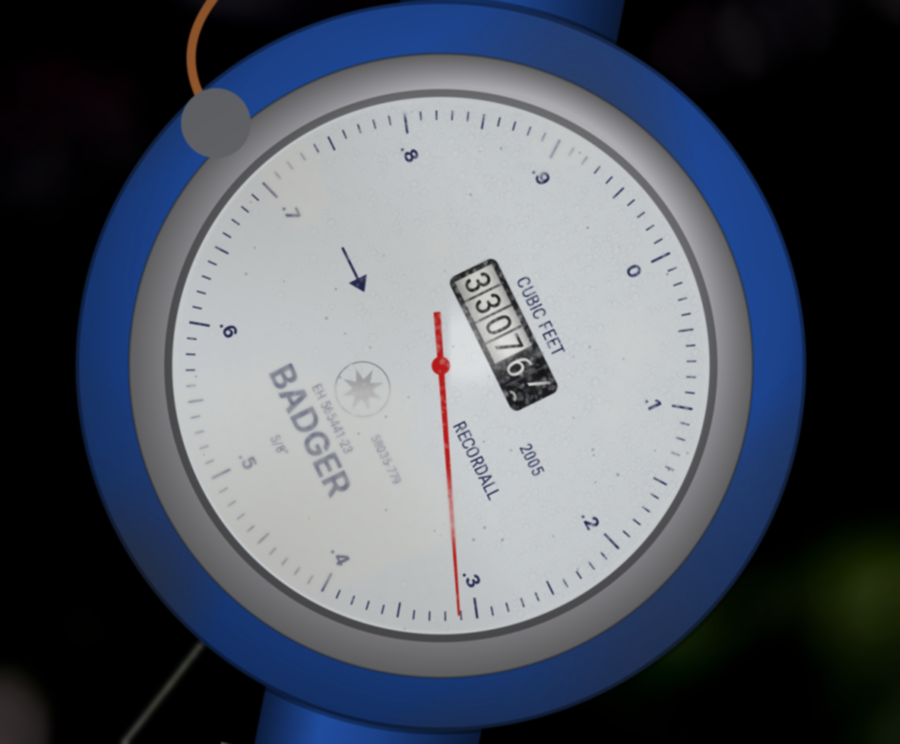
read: 330767.31 ft³
